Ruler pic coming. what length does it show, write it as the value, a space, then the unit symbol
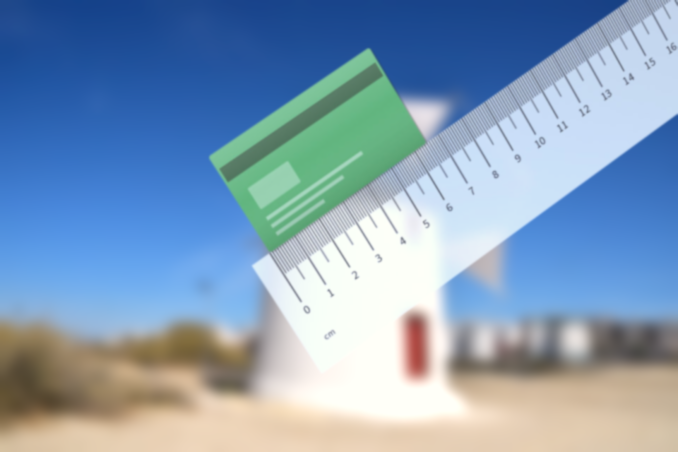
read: 6.5 cm
